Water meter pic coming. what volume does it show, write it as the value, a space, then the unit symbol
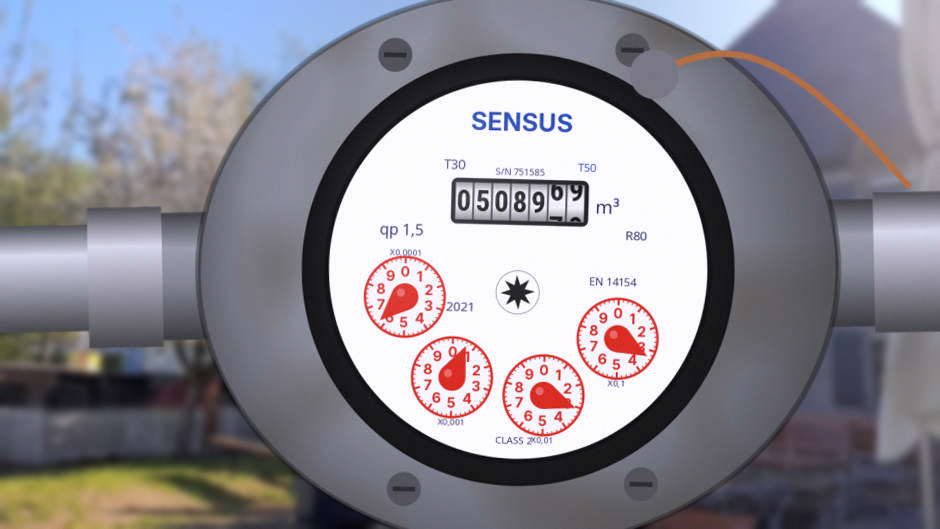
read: 508969.3306 m³
